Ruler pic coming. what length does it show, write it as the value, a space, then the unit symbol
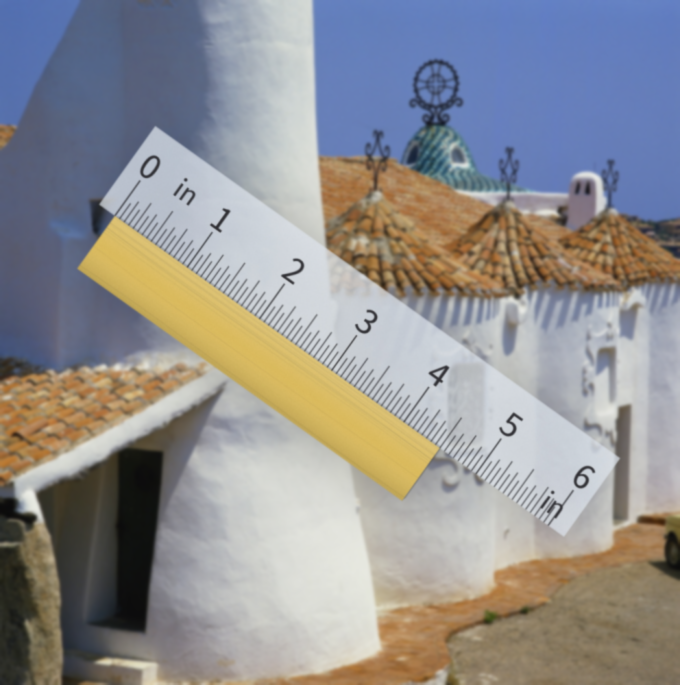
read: 4.5 in
